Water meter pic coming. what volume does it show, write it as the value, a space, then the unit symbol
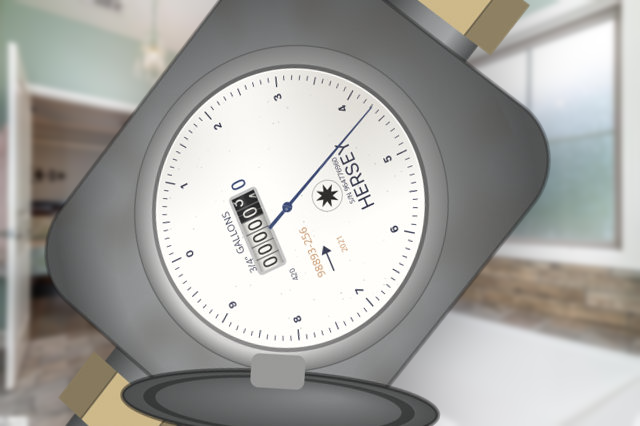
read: 34.3 gal
